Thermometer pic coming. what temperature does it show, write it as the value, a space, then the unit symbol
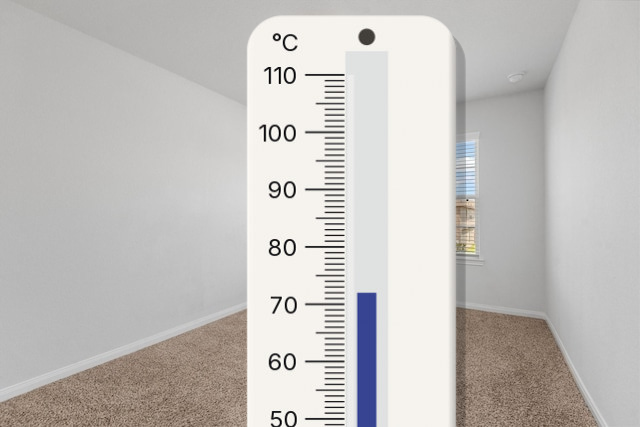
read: 72 °C
